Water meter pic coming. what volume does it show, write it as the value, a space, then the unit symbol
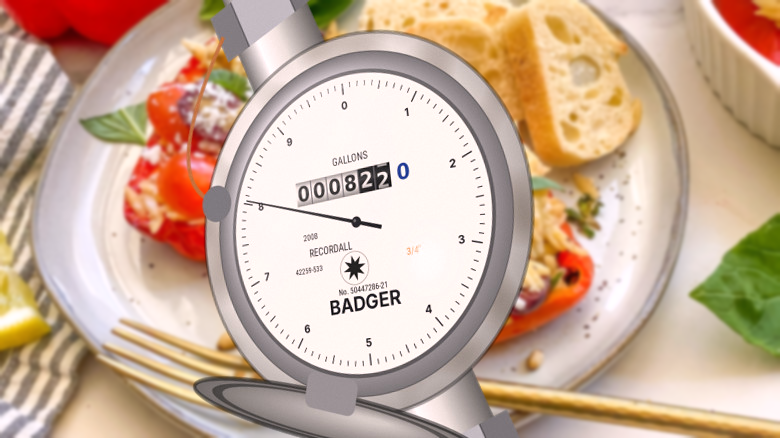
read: 8218.0 gal
